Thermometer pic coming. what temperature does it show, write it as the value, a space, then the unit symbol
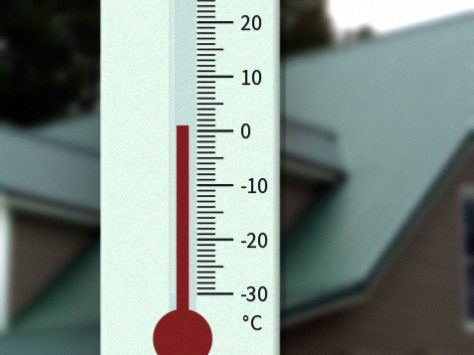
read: 1 °C
